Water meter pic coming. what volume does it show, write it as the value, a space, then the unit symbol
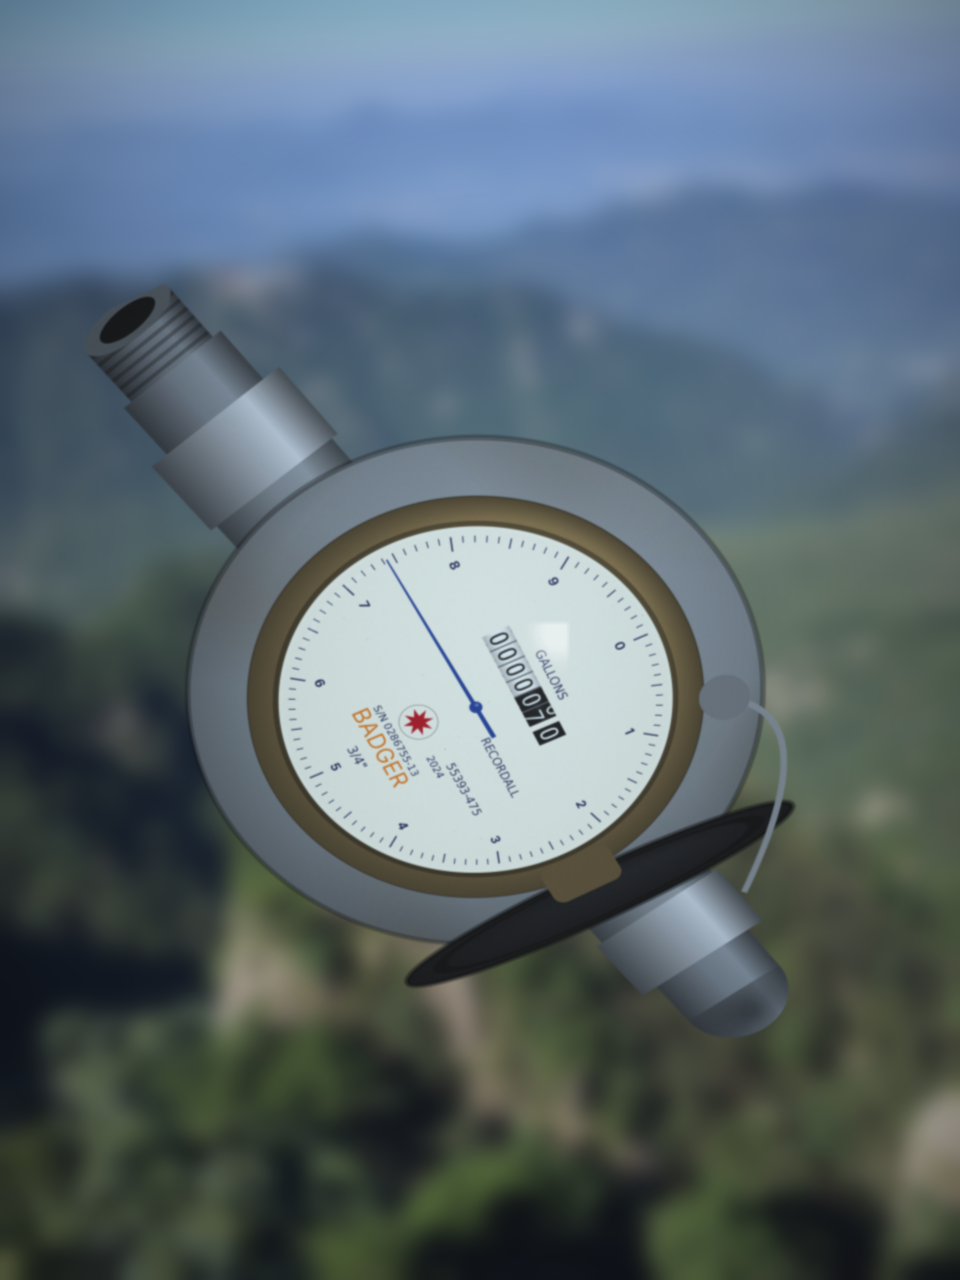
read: 67.4 gal
